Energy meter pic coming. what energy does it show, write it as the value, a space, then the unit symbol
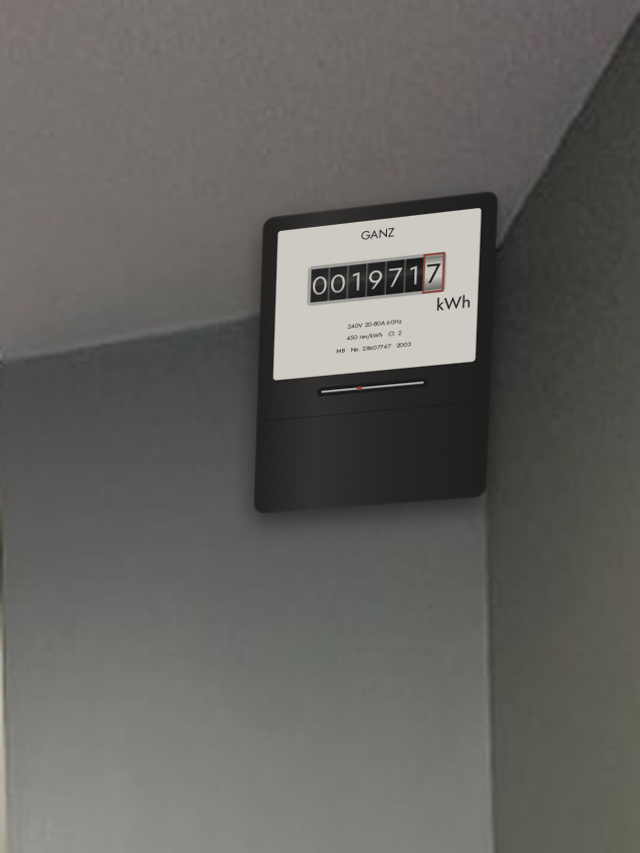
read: 1971.7 kWh
